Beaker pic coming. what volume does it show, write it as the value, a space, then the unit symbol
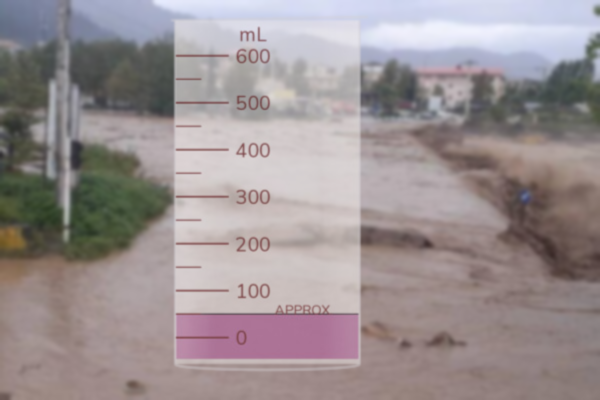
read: 50 mL
